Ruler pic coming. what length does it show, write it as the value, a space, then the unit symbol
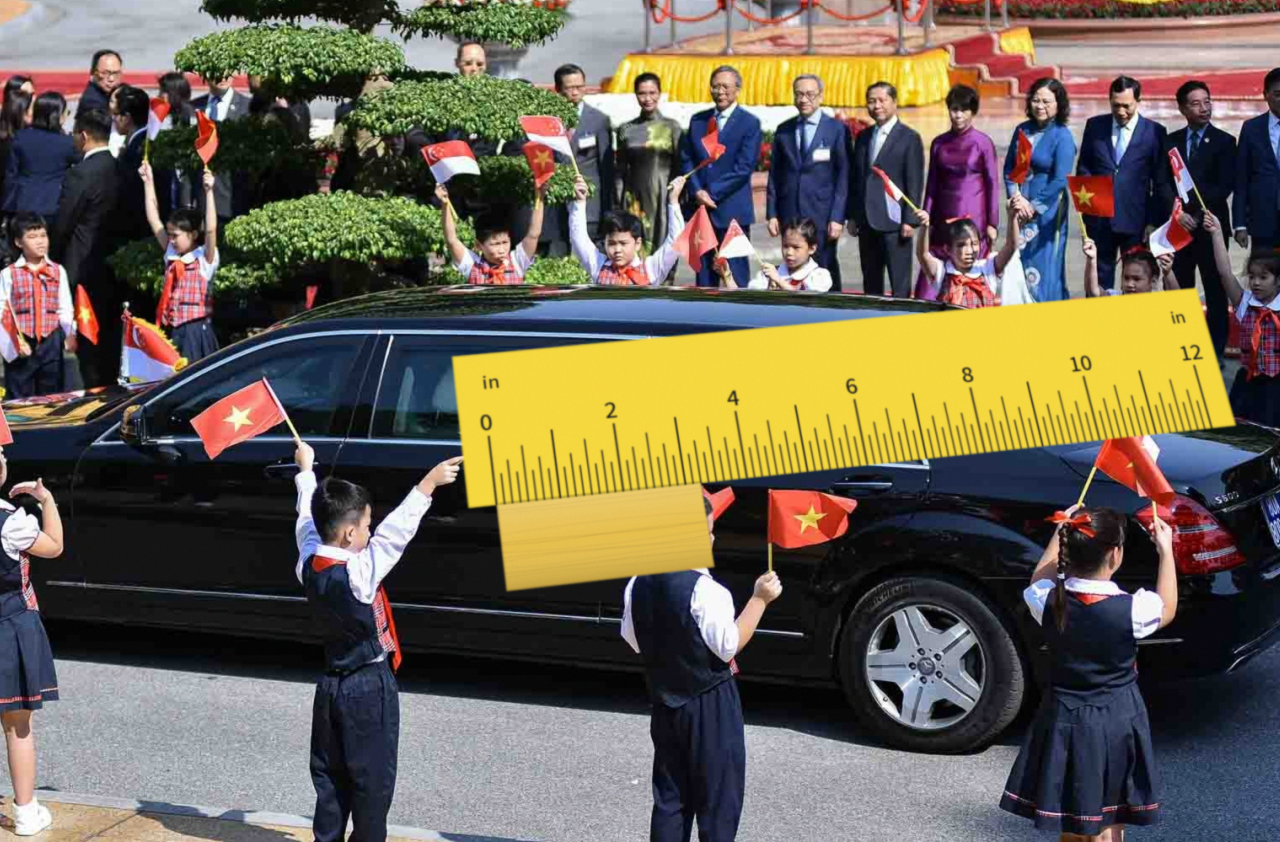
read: 3.25 in
